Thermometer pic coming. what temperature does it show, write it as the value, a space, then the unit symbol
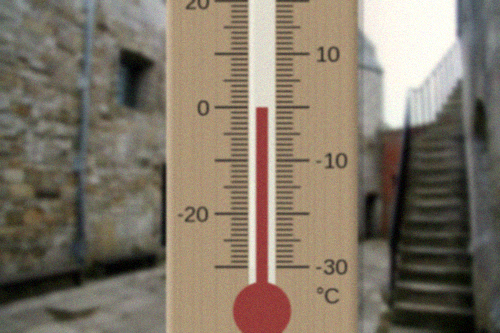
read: 0 °C
